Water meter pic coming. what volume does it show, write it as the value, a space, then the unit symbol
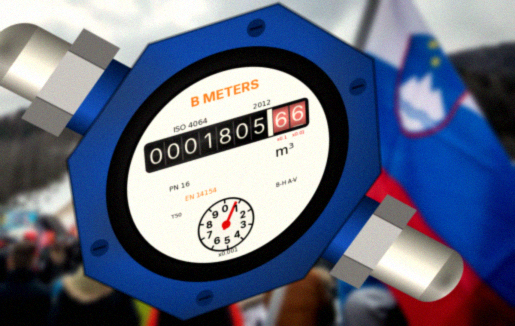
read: 1805.660 m³
